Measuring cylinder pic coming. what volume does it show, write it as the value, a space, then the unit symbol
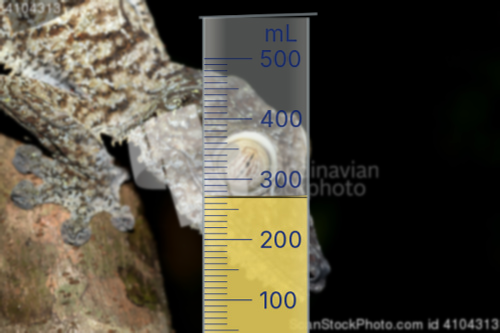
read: 270 mL
